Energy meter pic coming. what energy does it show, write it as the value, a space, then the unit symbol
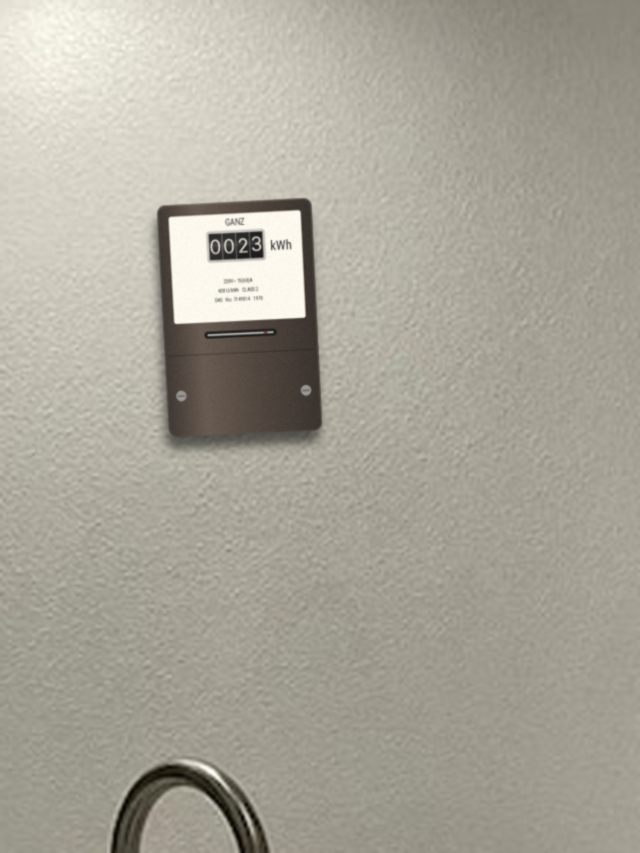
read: 23 kWh
